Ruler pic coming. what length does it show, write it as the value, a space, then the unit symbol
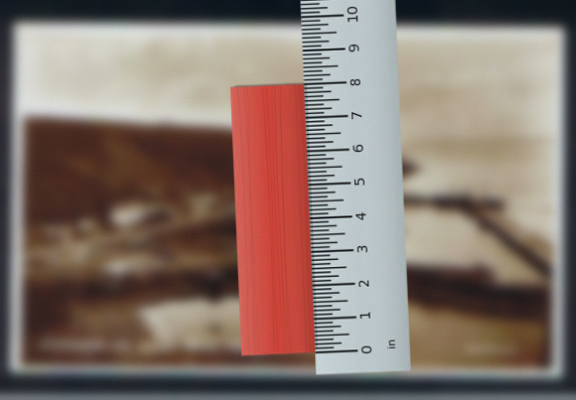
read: 8 in
